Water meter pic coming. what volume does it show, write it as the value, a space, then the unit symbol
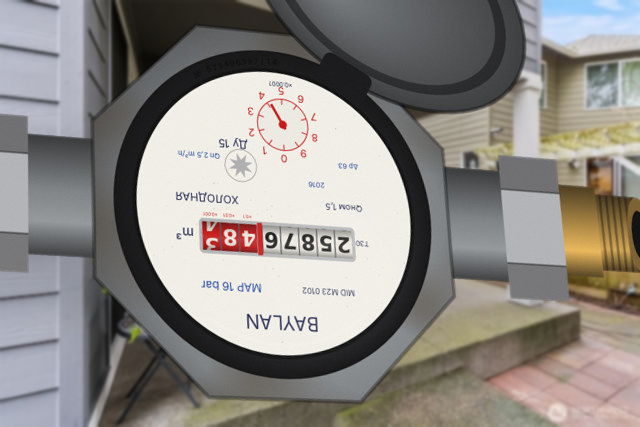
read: 25876.4834 m³
